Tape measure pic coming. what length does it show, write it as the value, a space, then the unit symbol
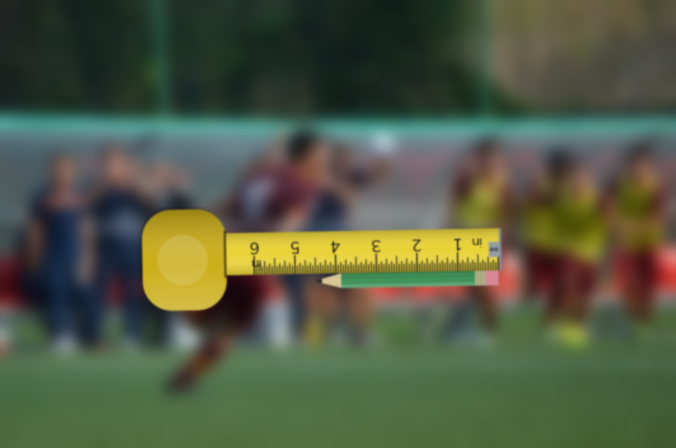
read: 4.5 in
